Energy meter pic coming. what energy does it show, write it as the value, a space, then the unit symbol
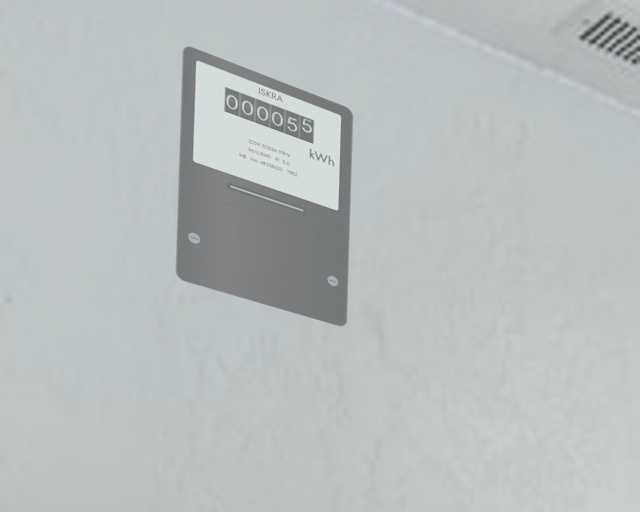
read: 55 kWh
